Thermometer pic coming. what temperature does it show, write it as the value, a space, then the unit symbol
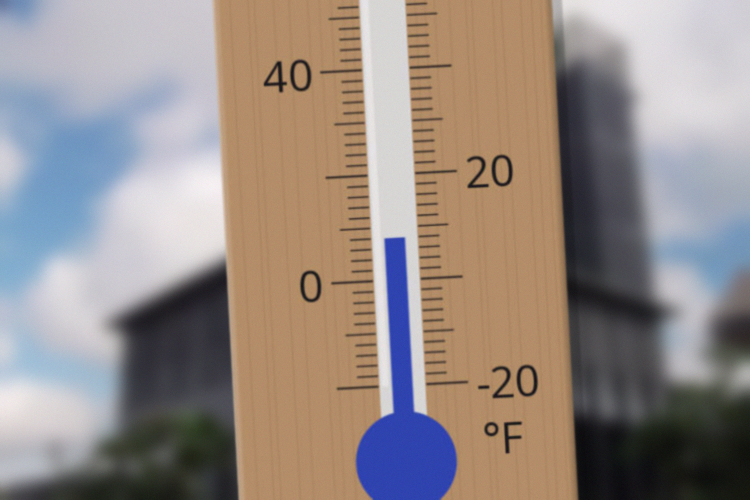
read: 8 °F
